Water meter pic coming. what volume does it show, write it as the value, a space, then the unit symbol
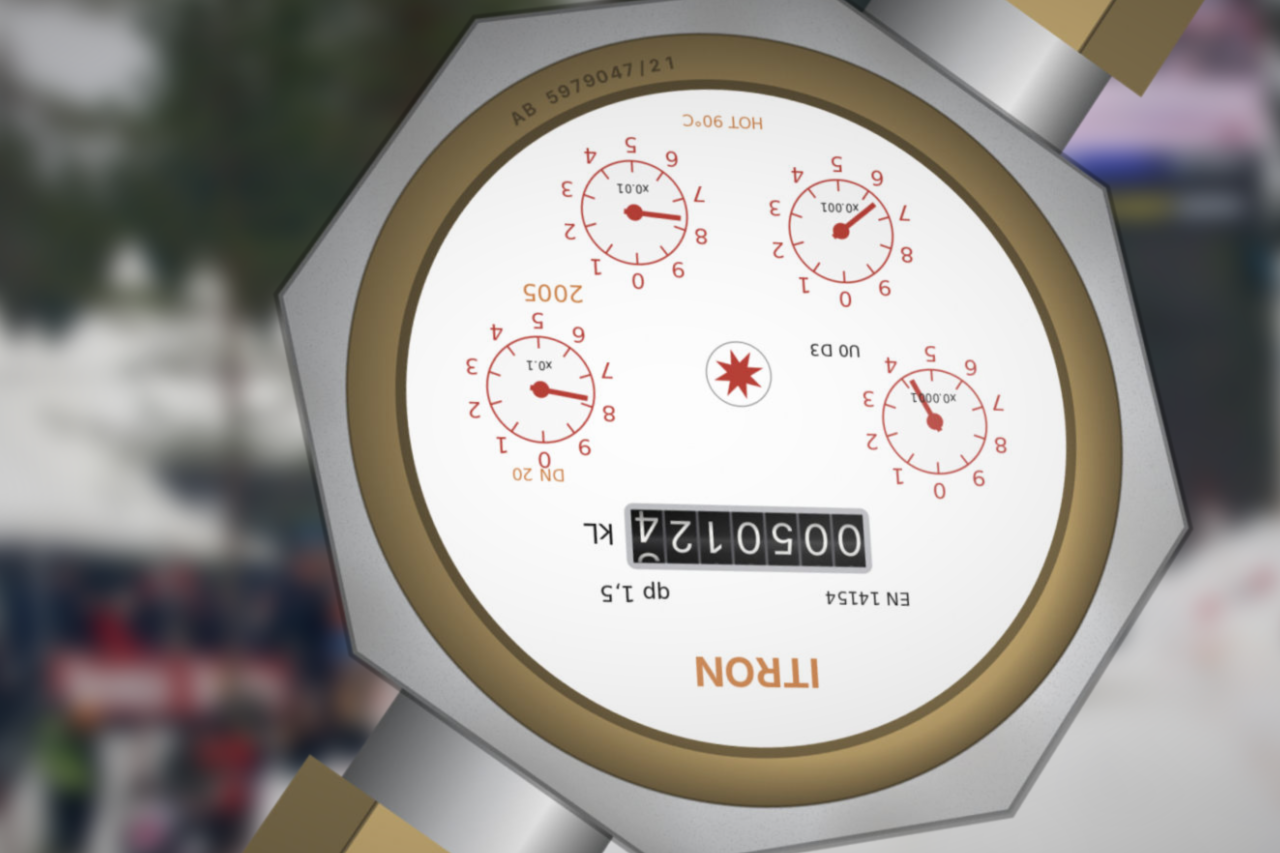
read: 50123.7764 kL
